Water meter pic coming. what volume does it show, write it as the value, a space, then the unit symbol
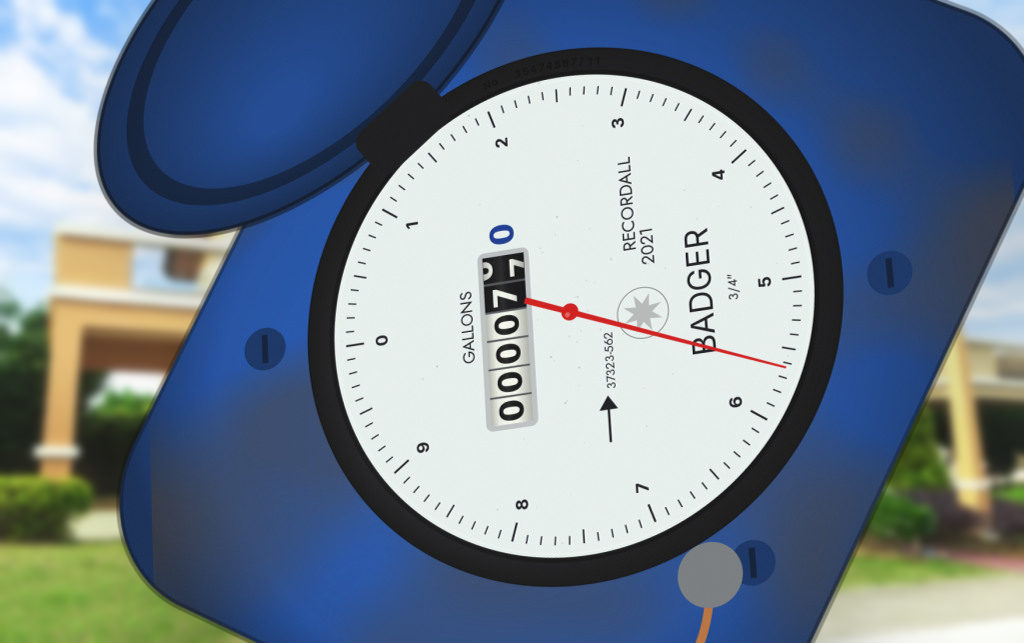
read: 765.6 gal
